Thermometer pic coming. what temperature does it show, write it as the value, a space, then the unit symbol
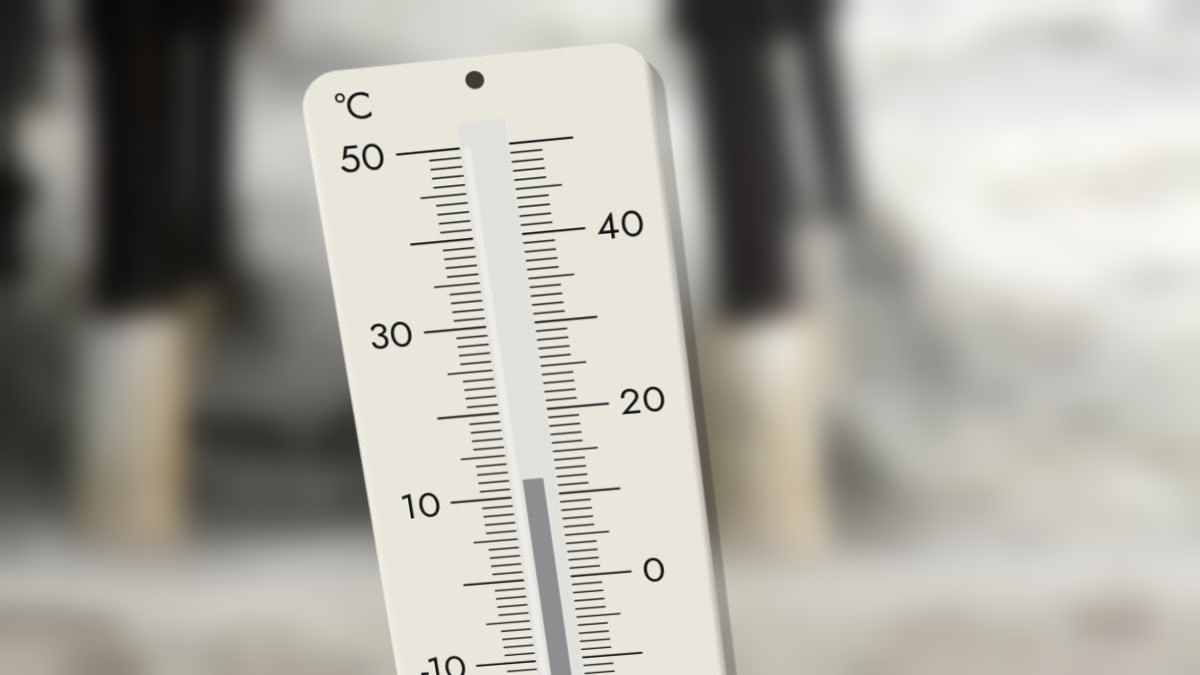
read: 12 °C
